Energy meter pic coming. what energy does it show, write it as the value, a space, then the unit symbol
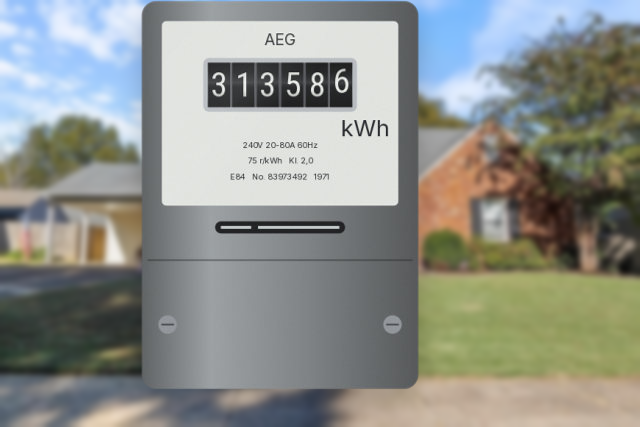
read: 313586 kWh
